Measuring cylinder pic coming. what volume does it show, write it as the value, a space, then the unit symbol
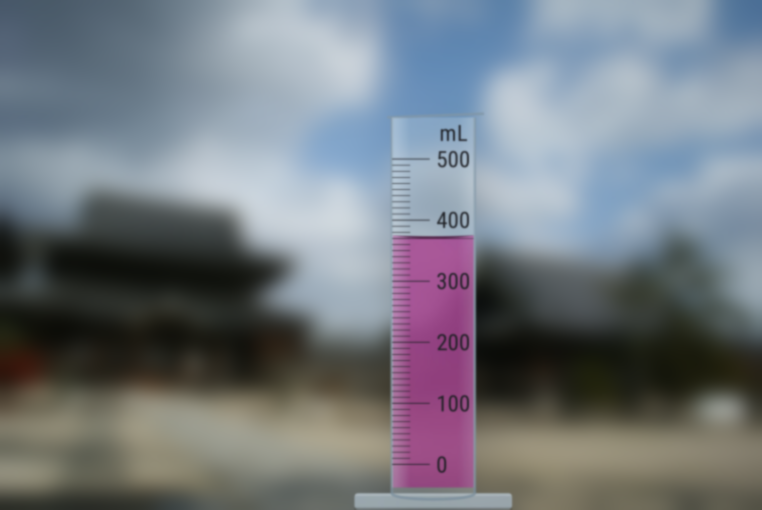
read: 370 mL
